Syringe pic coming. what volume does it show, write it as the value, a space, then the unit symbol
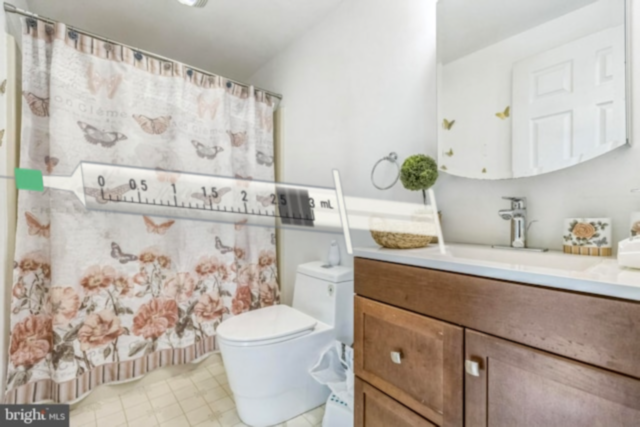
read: 2.5 mL
